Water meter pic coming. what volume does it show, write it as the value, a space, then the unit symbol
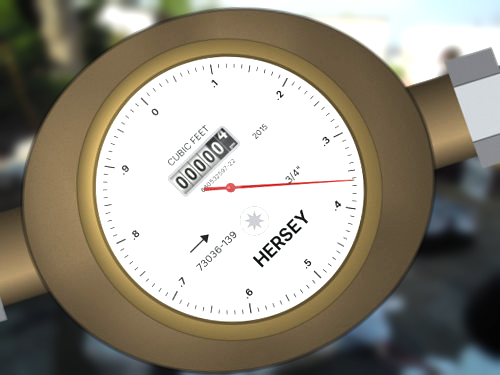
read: 4.36 ft³
